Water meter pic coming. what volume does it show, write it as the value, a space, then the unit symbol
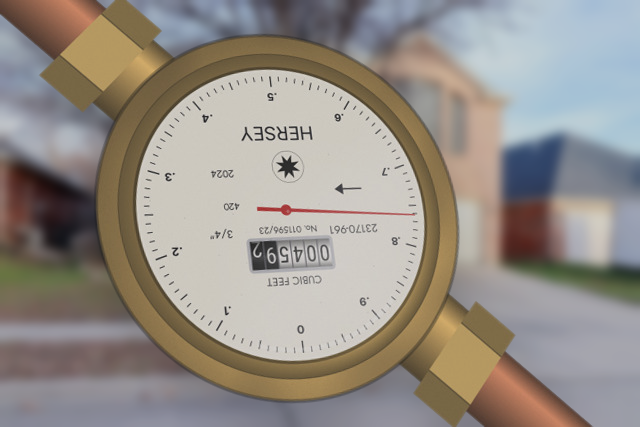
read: 4591.76 ft³
